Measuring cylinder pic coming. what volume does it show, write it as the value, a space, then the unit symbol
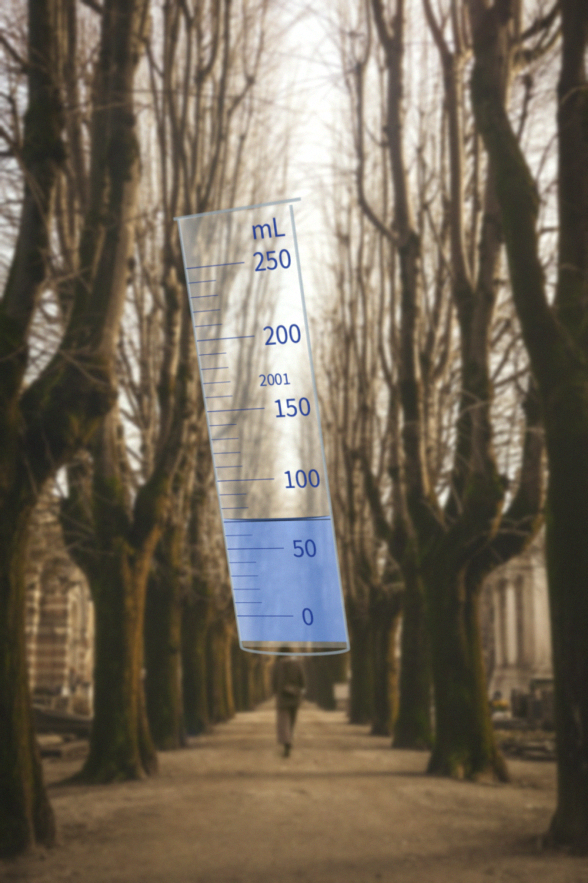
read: 70 mL
